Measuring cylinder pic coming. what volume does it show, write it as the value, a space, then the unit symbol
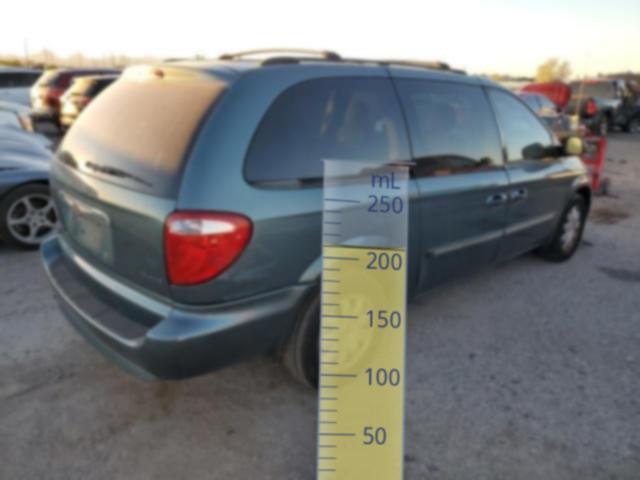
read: 210 mL
